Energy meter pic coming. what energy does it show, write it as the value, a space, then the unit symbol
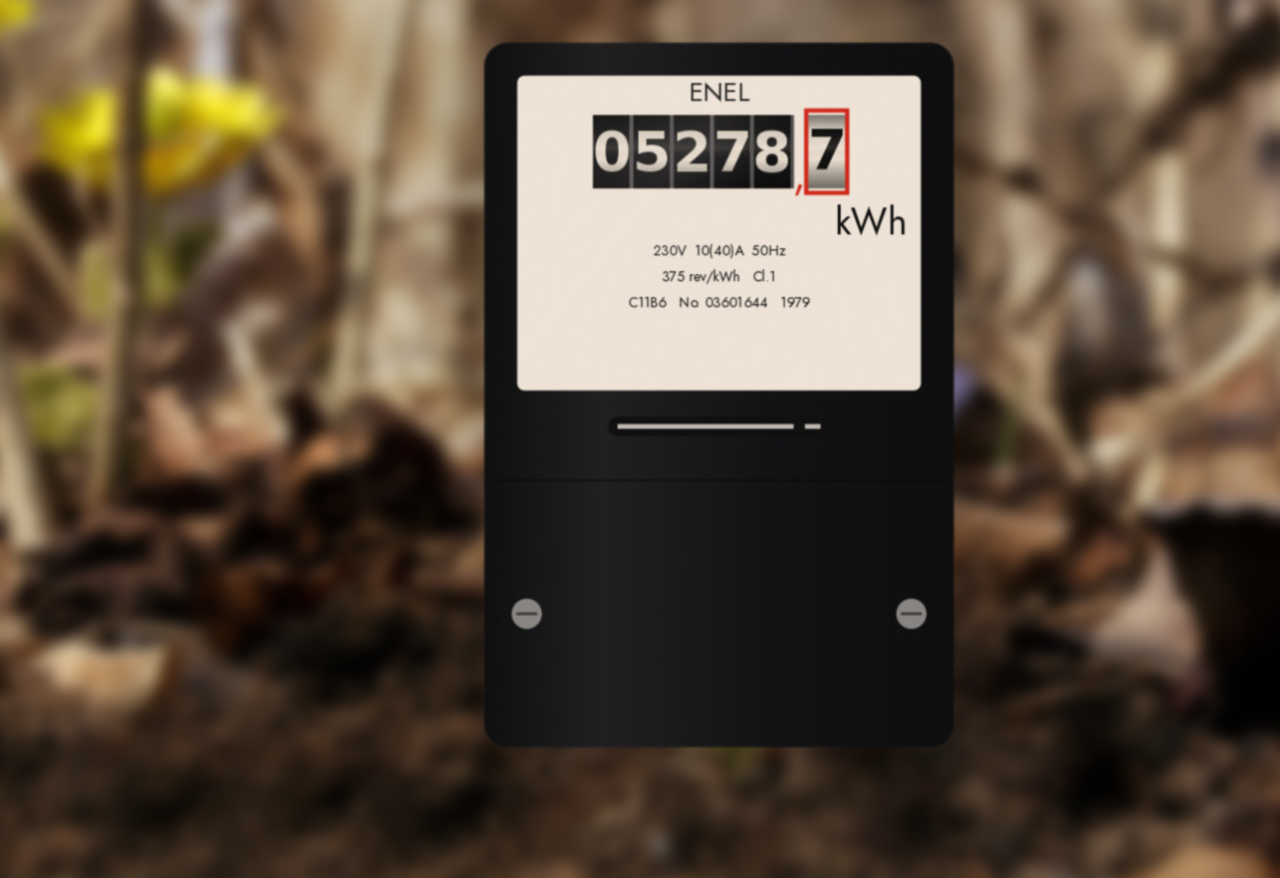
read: 5278.7 kWh
